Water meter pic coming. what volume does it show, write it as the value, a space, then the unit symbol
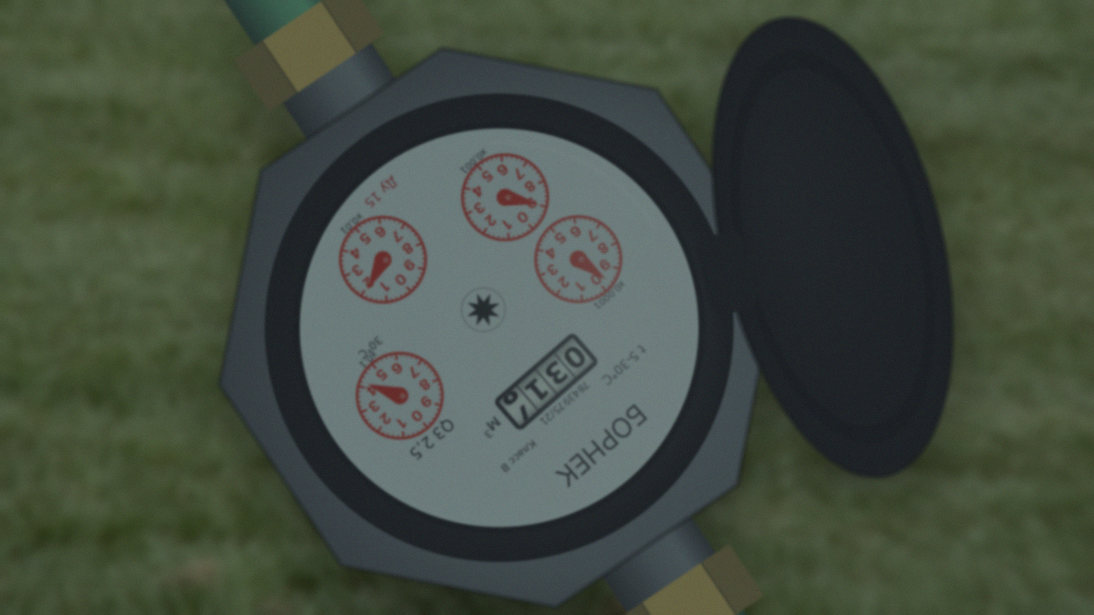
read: 317.4189 m³
